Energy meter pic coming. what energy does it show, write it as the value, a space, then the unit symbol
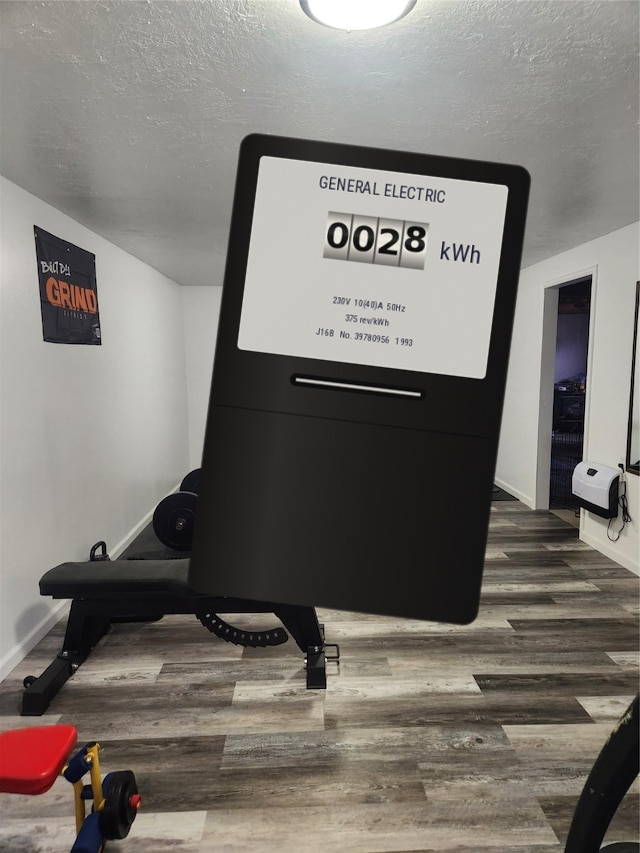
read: 28 kWh
